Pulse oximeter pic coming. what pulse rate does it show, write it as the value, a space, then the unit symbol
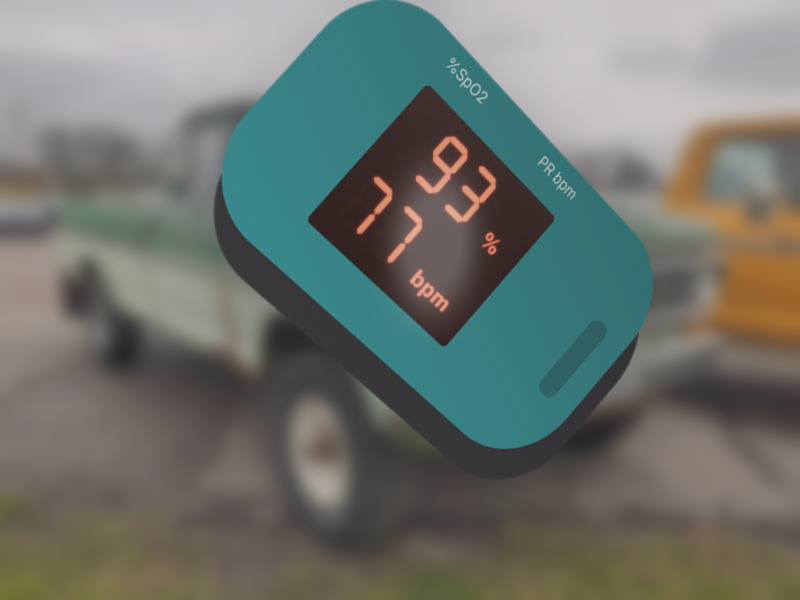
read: 77 bpm
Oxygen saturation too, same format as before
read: 93 %
